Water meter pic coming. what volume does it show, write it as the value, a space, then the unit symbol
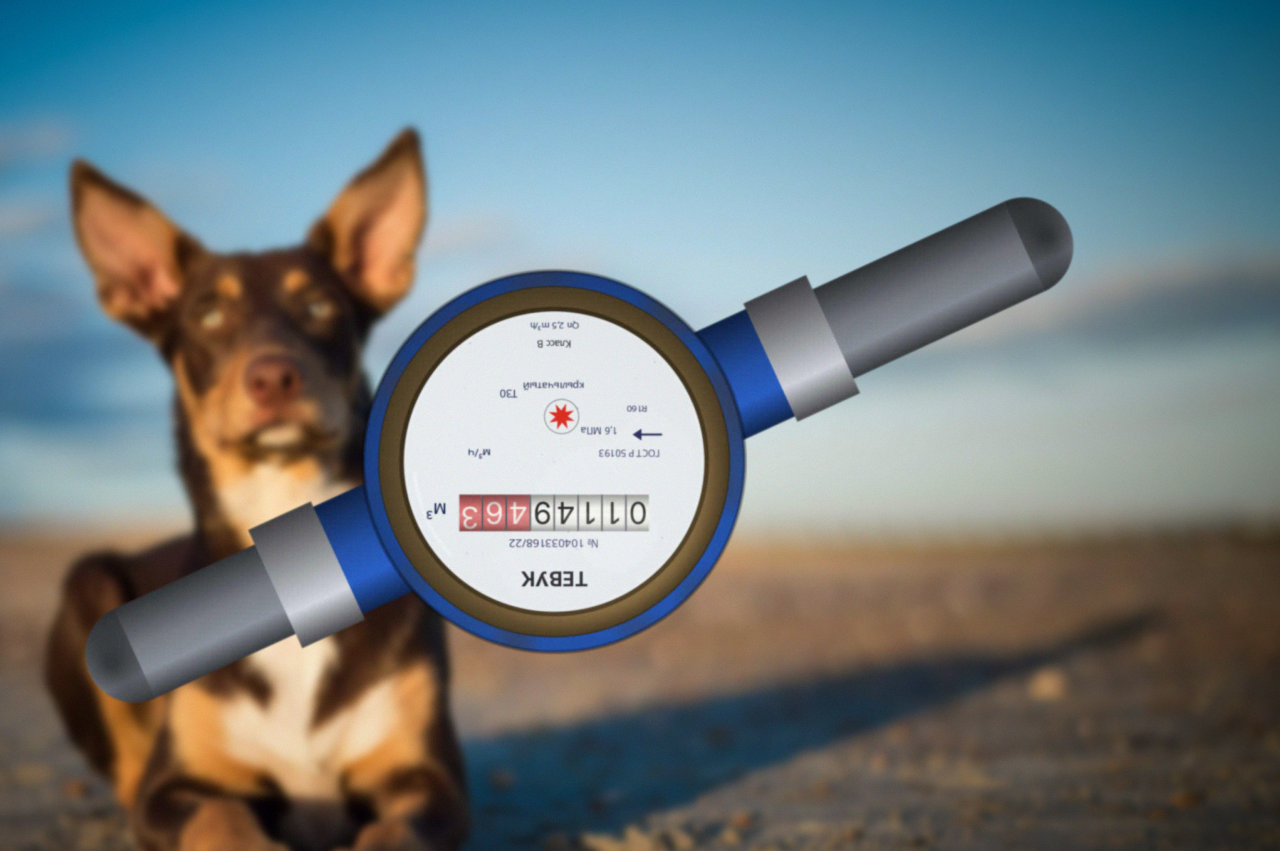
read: 1149.463 m³
